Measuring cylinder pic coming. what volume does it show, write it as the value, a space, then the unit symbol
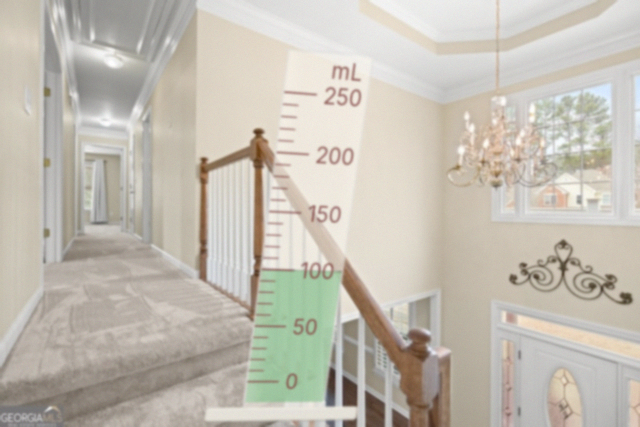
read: 100 mL
